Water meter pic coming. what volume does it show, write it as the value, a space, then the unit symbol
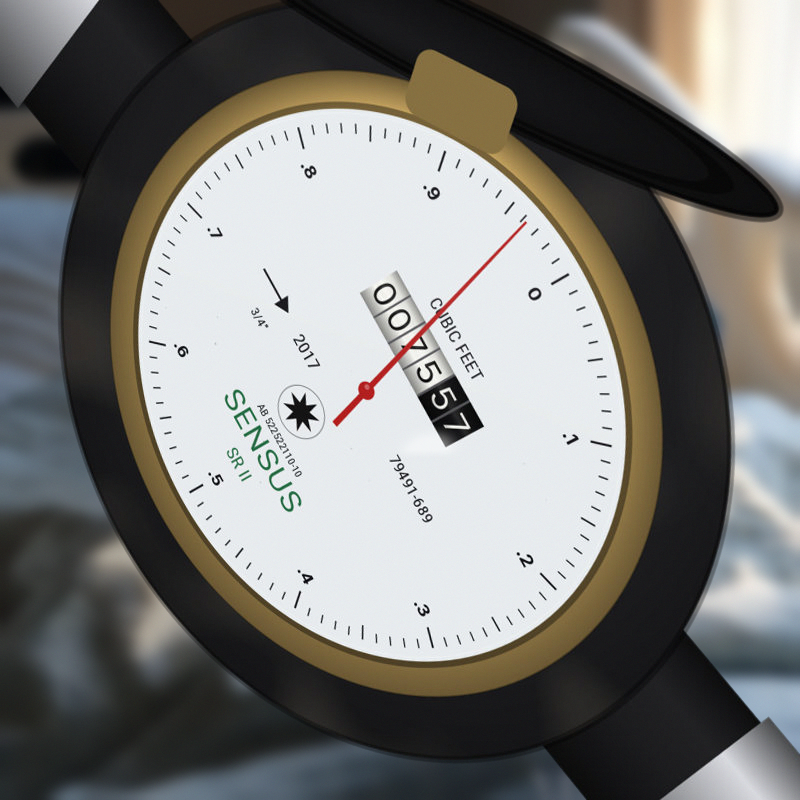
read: 7556.96 ft³
